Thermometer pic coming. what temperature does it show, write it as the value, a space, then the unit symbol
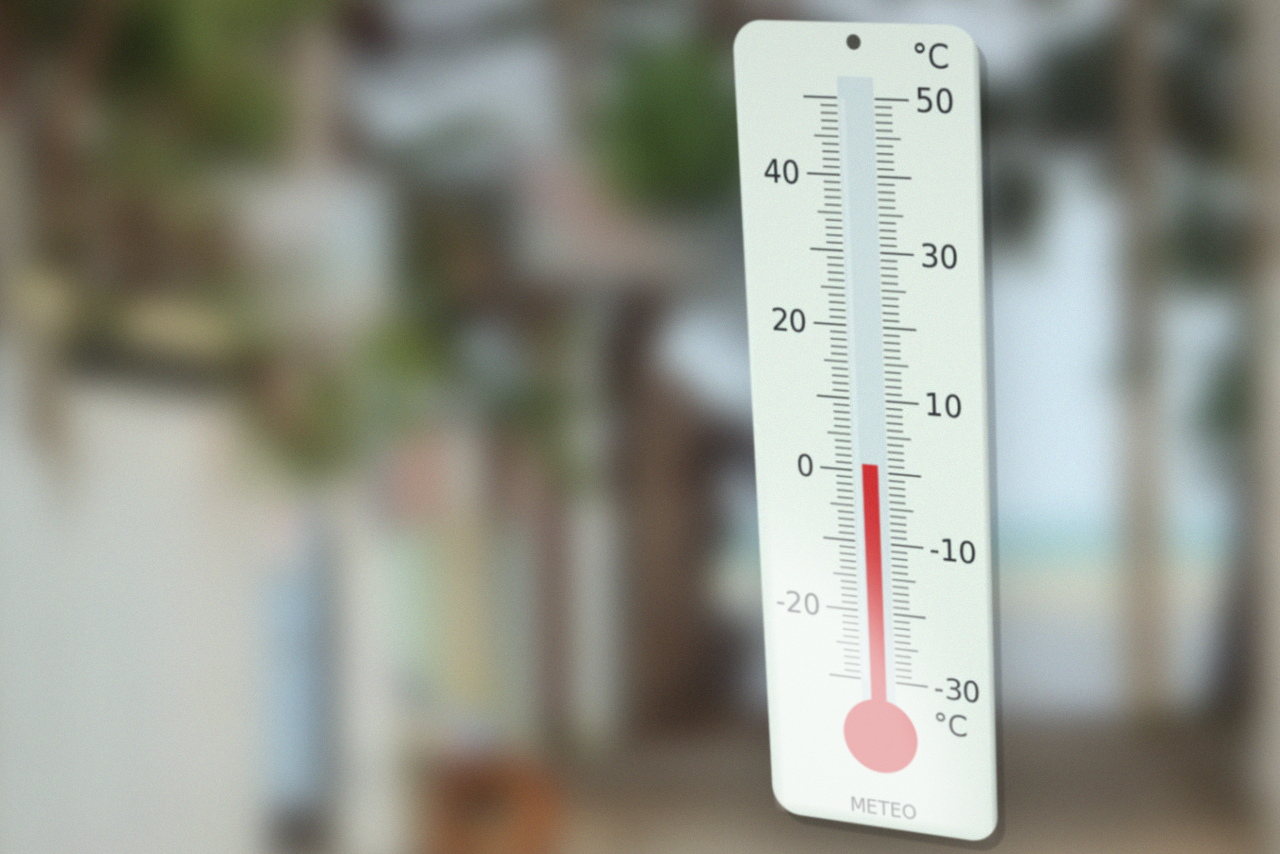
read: 1 °C
